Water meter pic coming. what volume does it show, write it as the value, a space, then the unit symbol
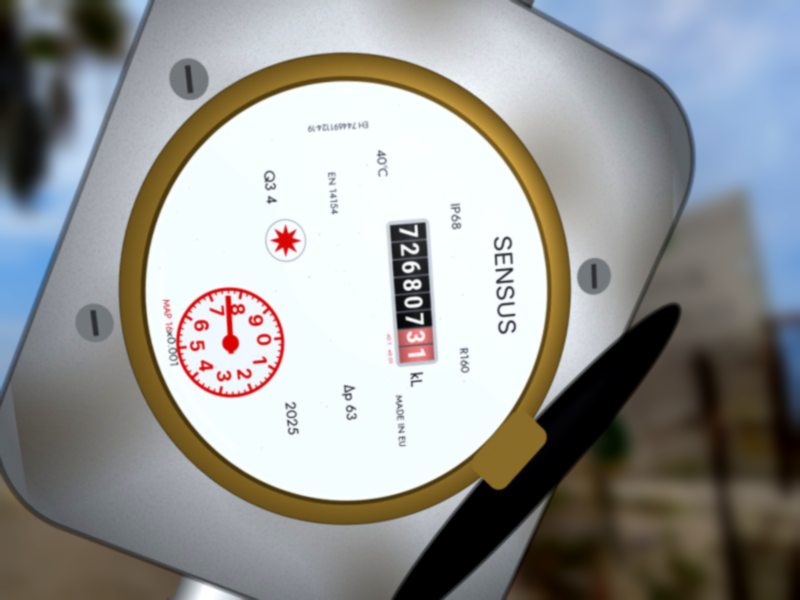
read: 726807.317 kL
